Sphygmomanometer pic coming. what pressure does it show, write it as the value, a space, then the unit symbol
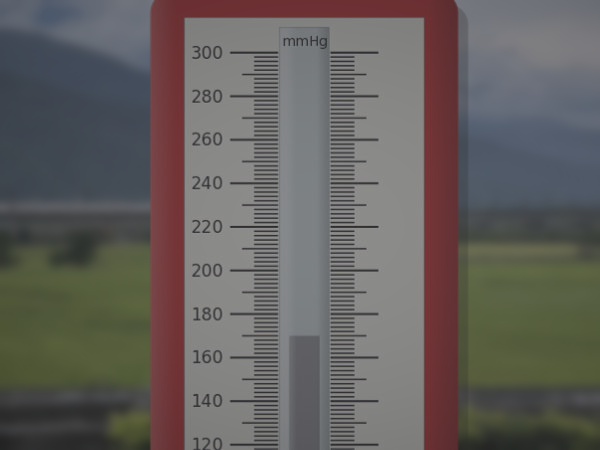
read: 170 mmHg
